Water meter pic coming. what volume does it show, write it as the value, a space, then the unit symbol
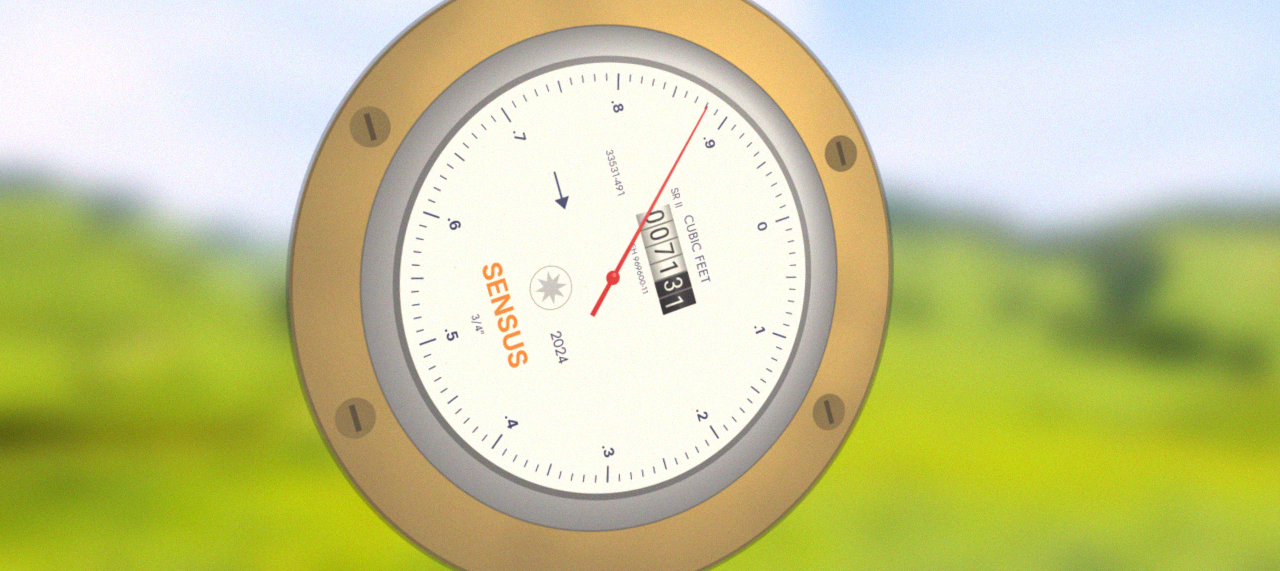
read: 7130.88 ft³
